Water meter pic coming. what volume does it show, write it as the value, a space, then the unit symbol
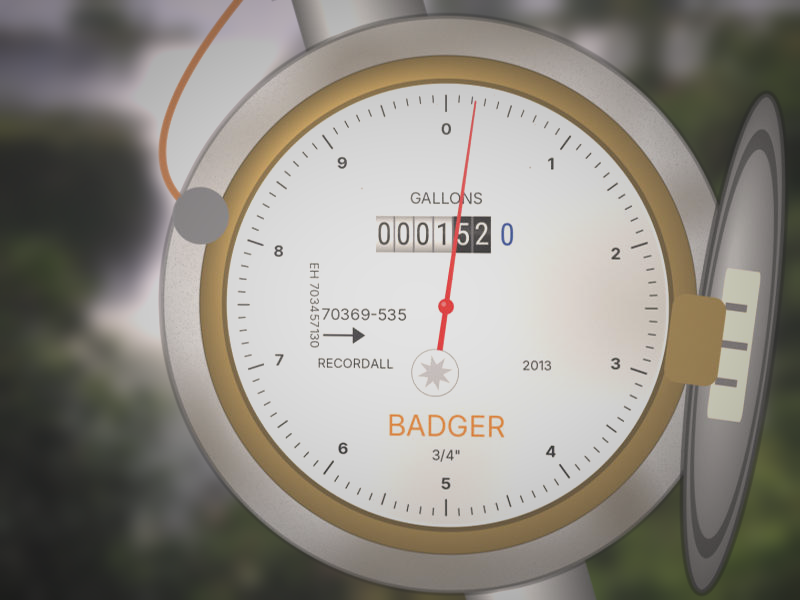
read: 1520.2 gal
